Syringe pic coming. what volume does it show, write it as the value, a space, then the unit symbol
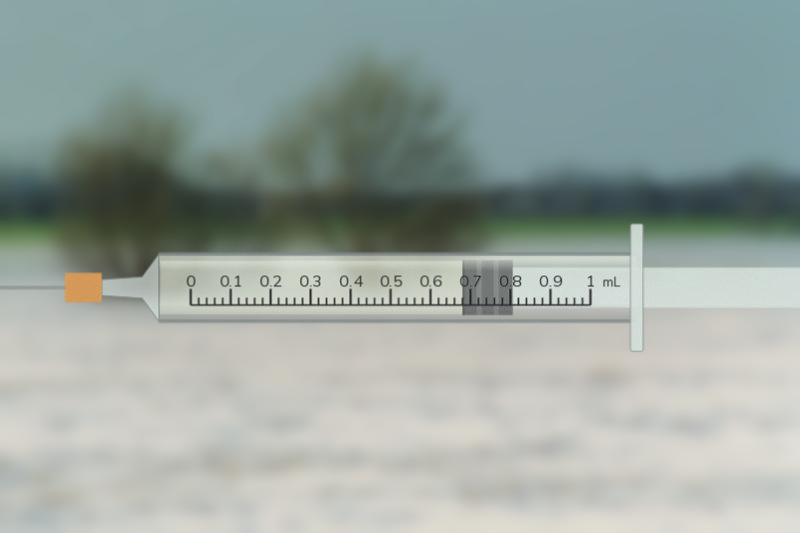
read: 0.68 mL
